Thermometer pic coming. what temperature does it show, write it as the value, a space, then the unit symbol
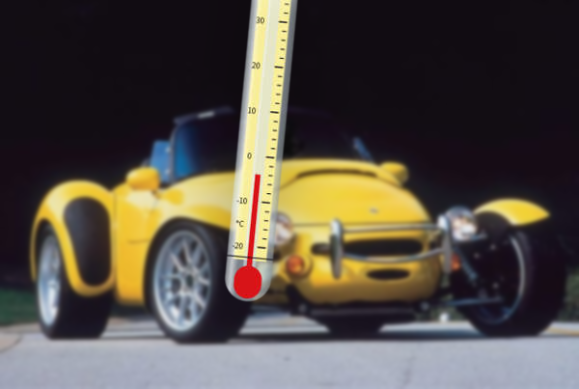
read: -4 °C
